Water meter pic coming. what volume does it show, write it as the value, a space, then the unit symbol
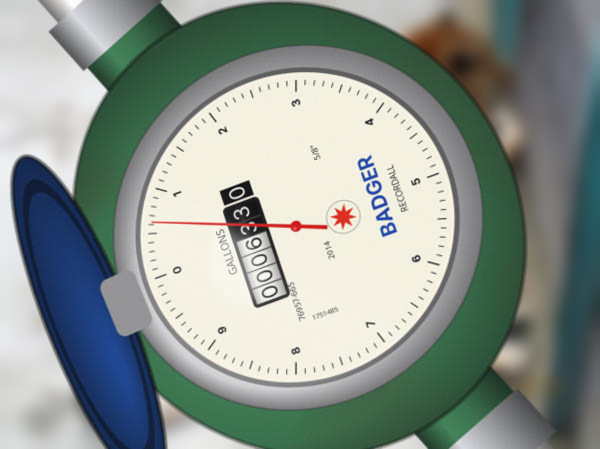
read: 6330.6 gal
